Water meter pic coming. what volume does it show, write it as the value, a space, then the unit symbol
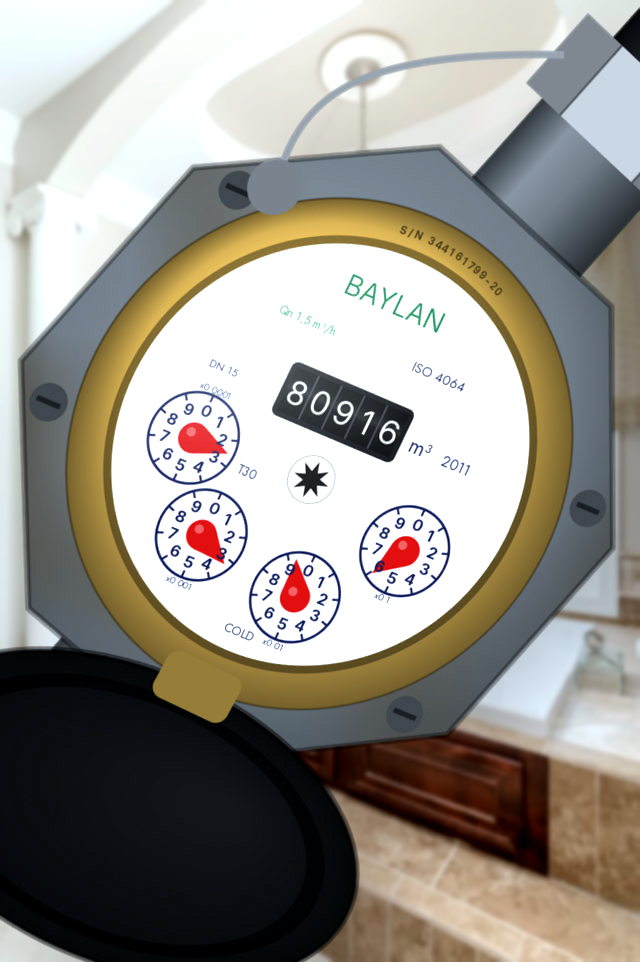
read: 80916.5932 m³
